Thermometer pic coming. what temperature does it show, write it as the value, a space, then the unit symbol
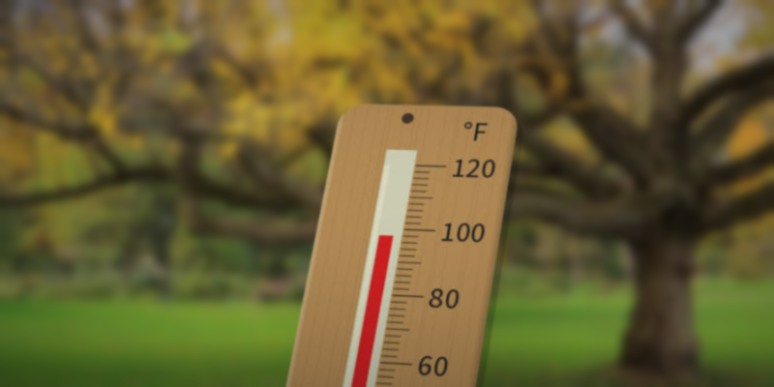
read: 98 °F
